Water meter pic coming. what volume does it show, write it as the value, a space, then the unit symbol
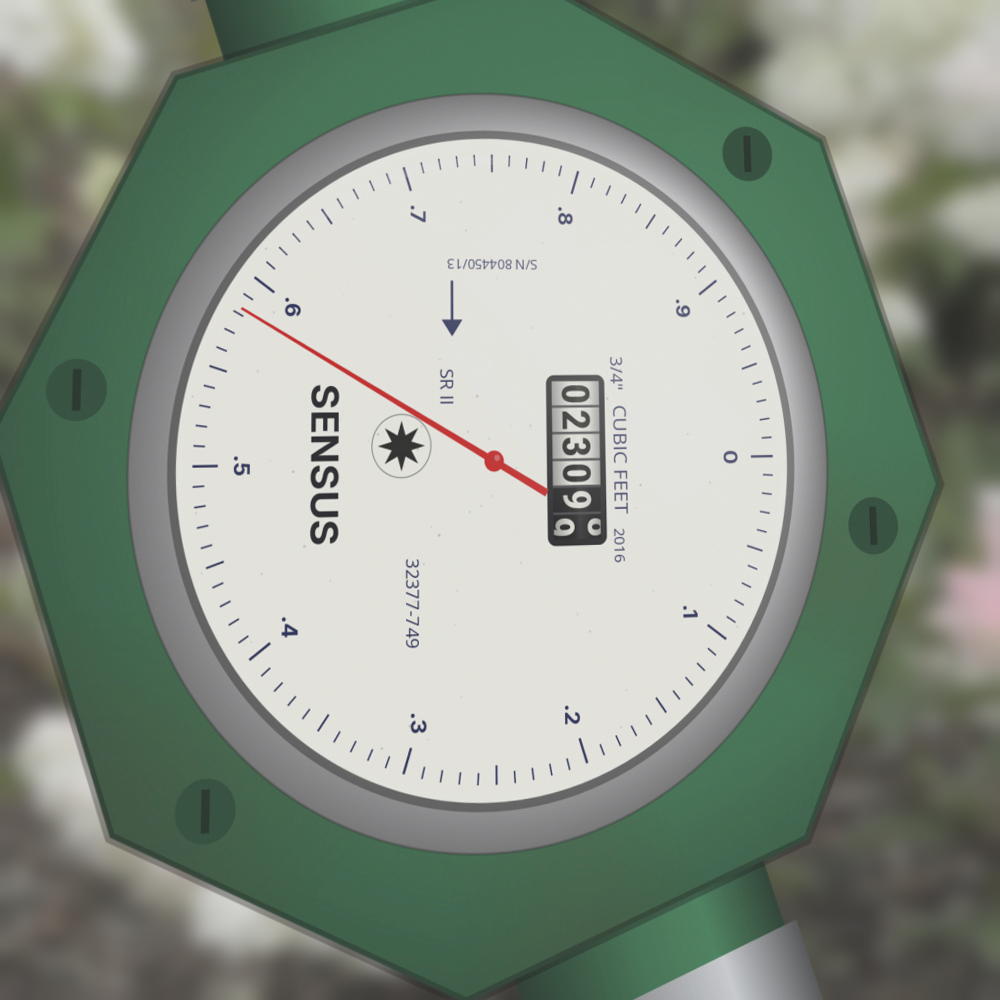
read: 23098.58 ft³
